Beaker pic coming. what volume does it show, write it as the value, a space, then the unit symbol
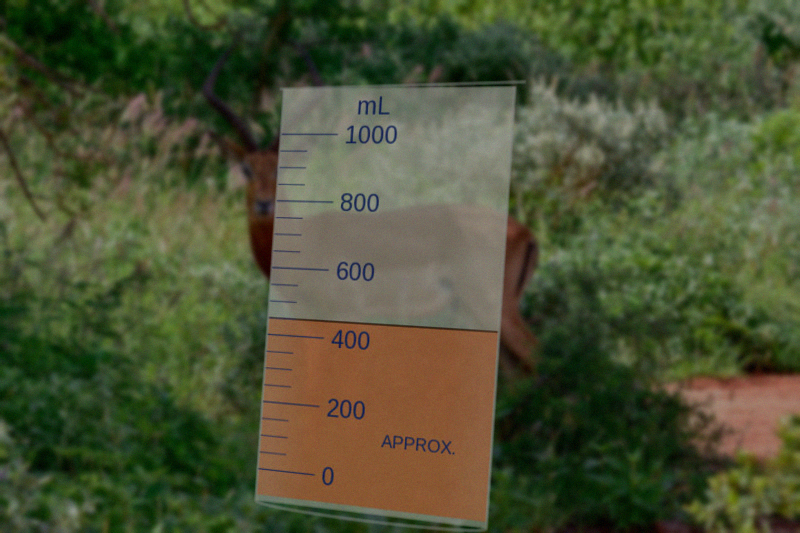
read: 450 mL
